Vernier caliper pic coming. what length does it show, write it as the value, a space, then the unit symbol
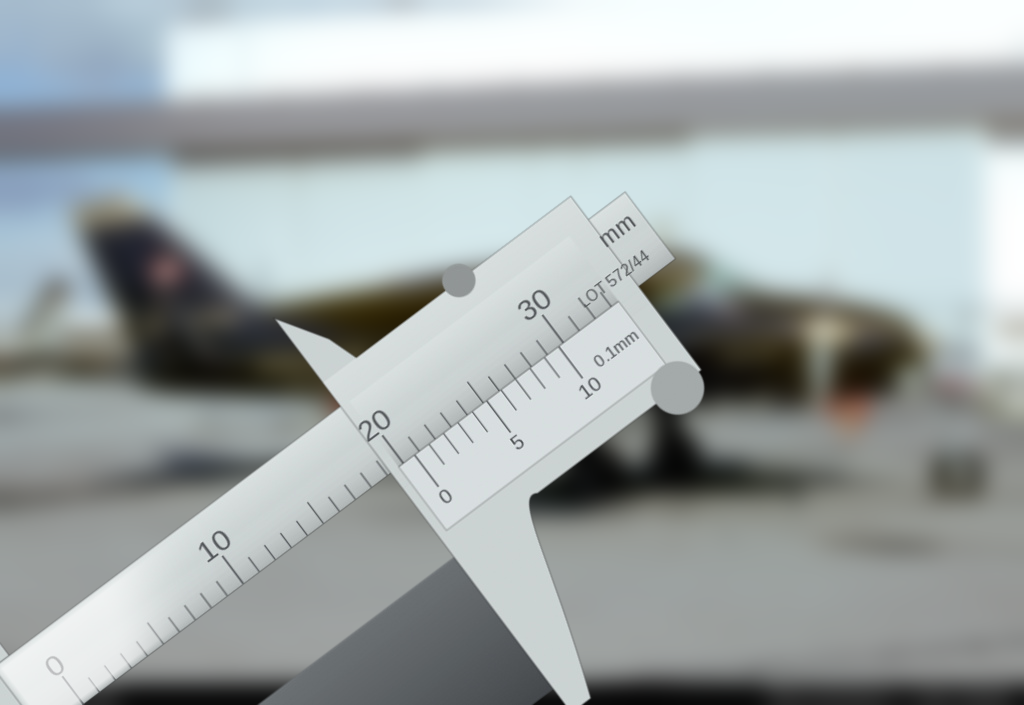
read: 20.7 mm
